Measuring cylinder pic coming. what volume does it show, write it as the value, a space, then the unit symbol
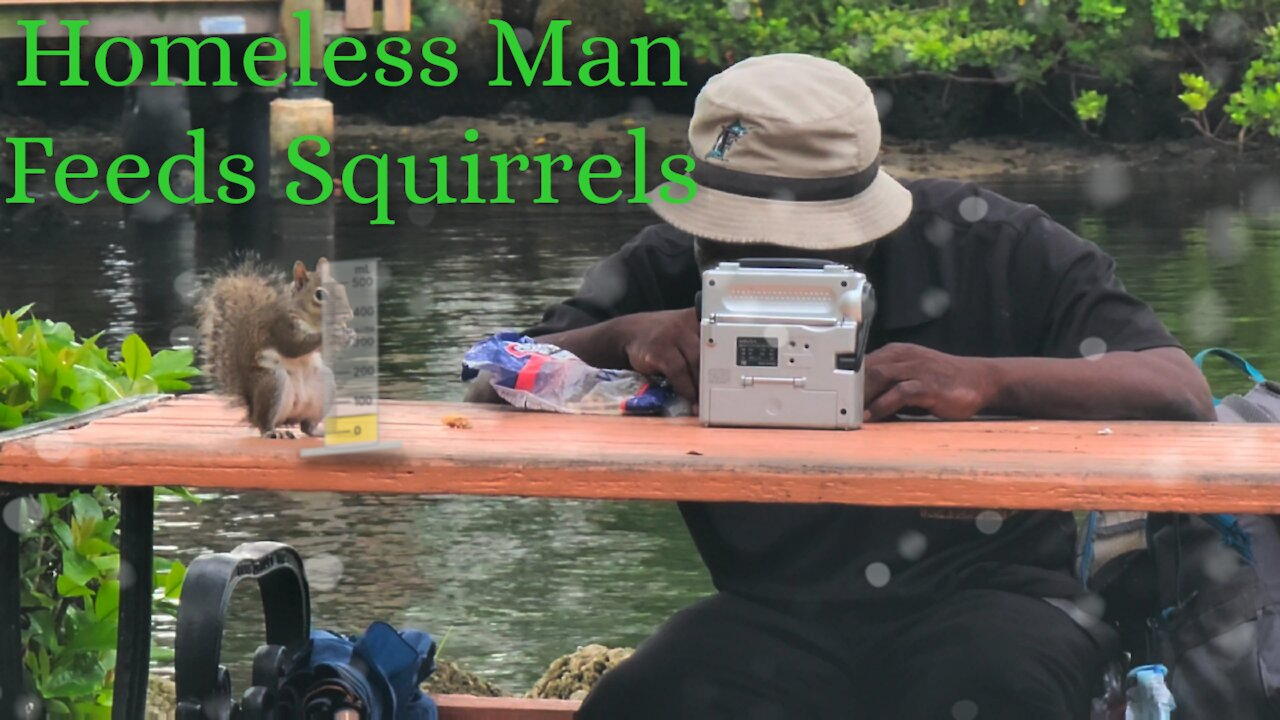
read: 50 mL
